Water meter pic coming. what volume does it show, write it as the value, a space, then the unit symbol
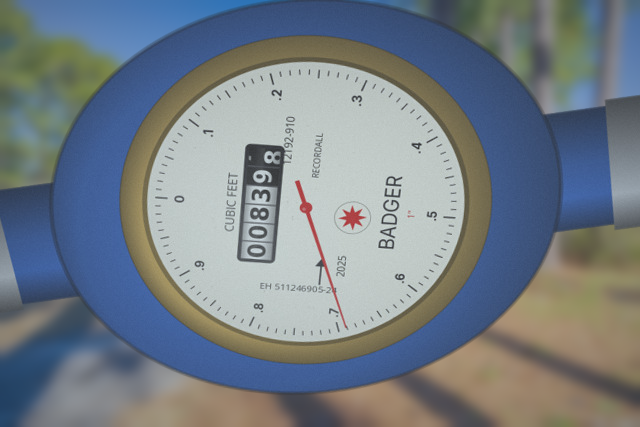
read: 8397.69 ft³
